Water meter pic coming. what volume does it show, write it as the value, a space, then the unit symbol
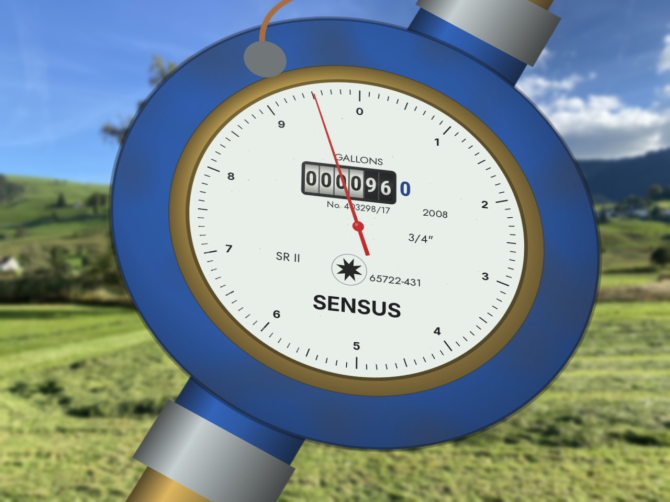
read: 959.5 gal
